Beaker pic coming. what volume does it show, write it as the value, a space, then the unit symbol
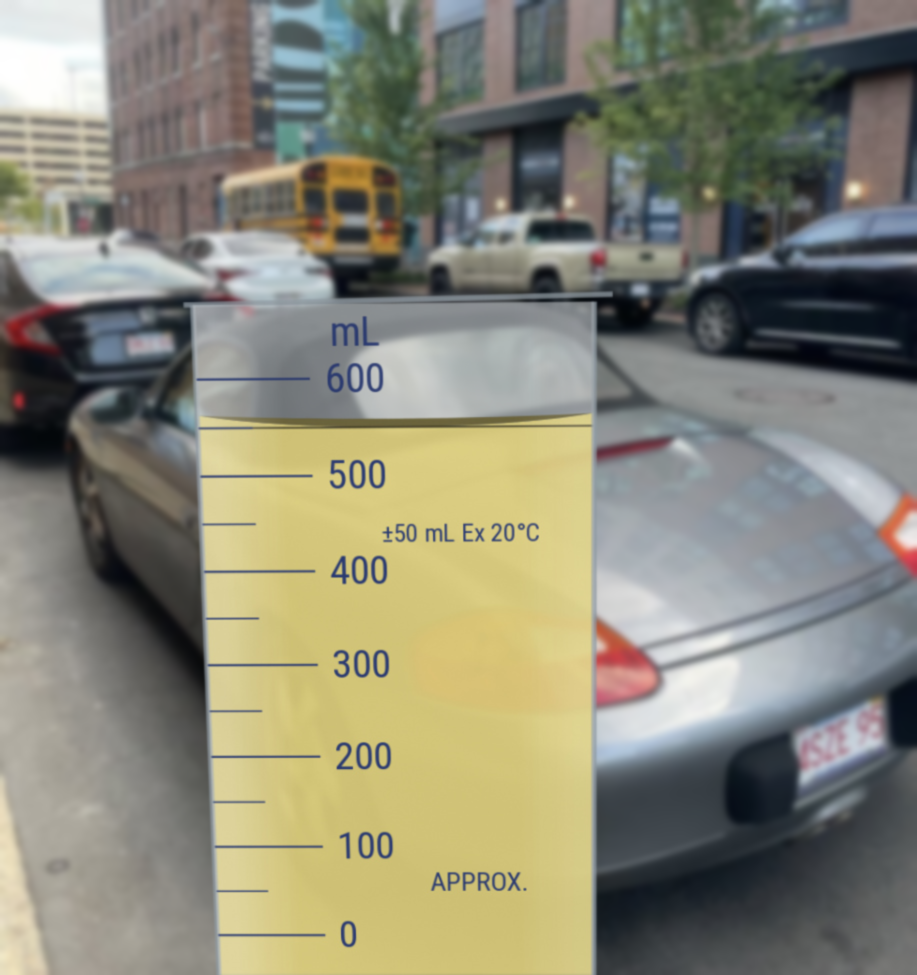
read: 550 mL
